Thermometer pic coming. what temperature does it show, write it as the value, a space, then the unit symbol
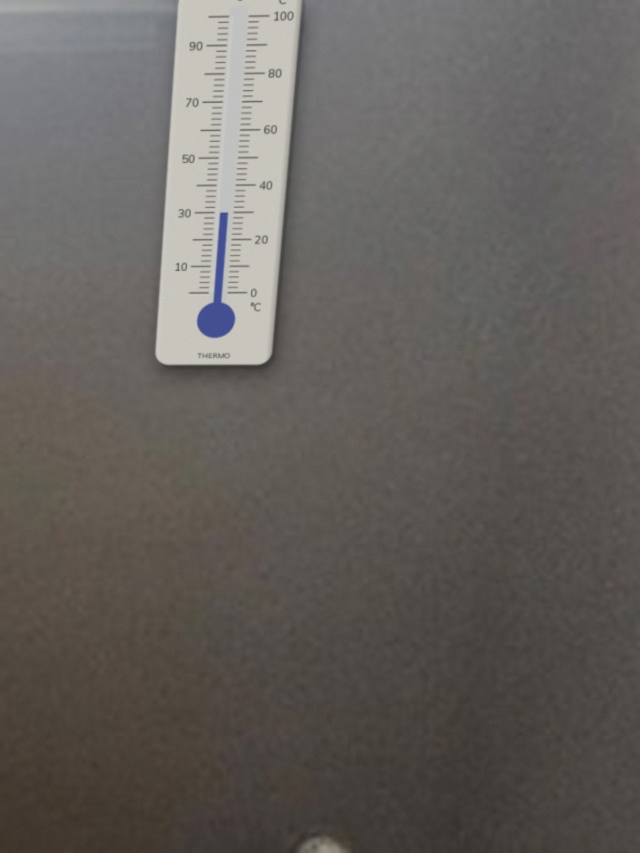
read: 30 °C
